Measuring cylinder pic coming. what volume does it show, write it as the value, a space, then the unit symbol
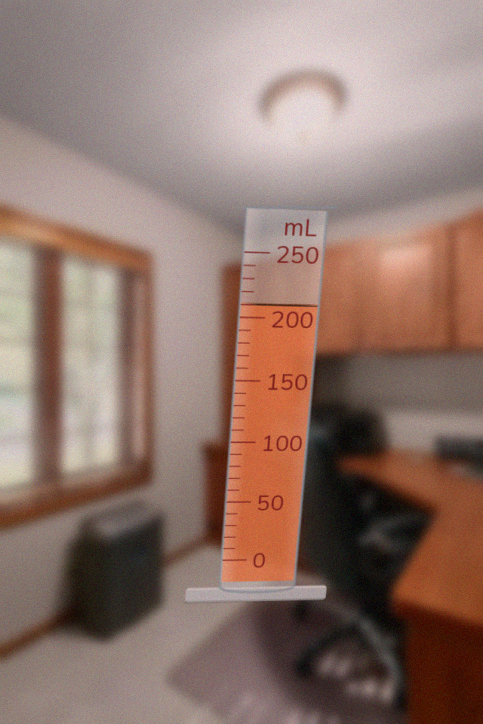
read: 210 mL
